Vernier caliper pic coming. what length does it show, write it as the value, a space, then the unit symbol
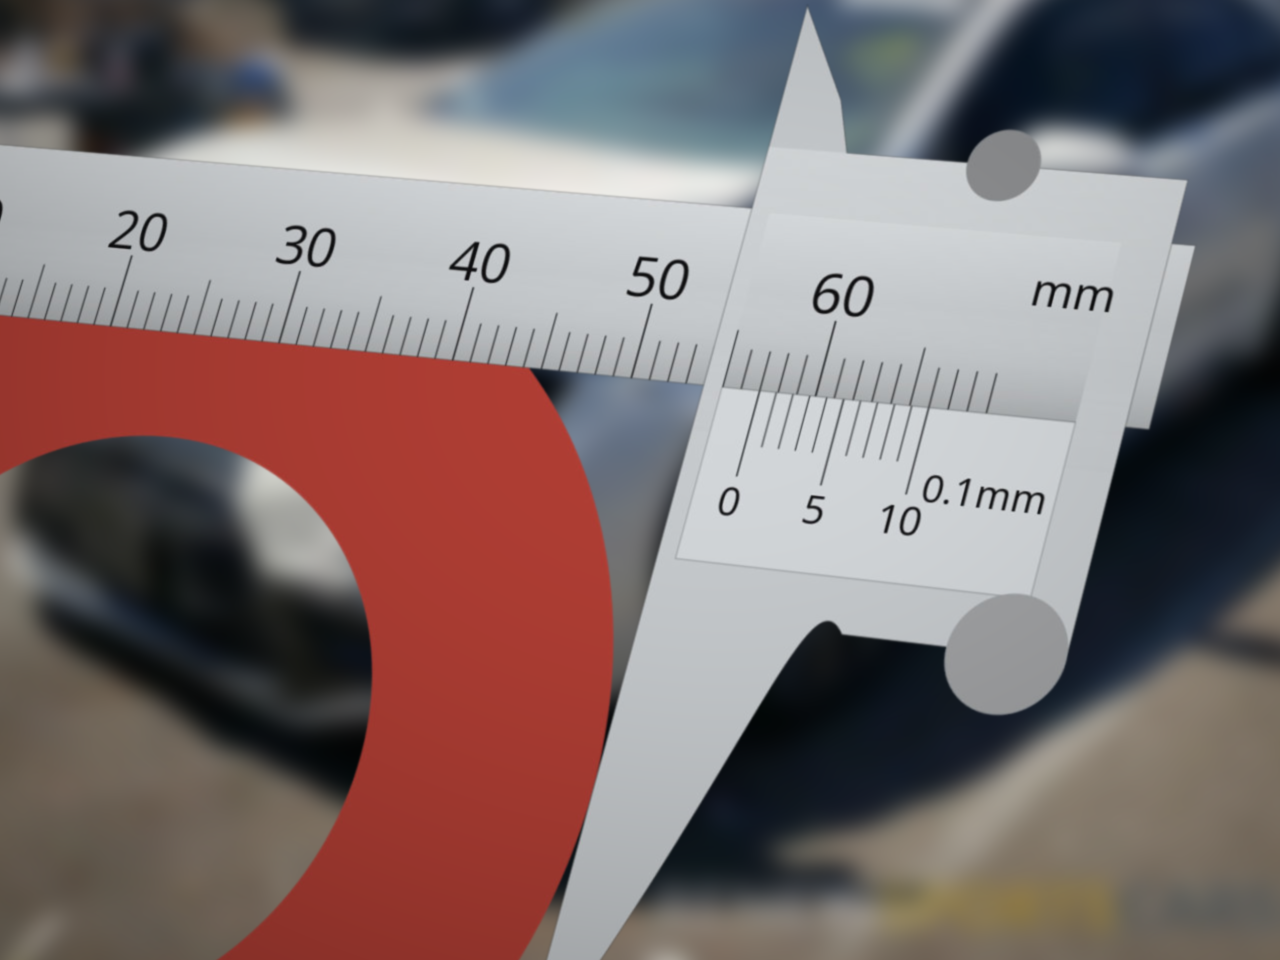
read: 57.0 mm
